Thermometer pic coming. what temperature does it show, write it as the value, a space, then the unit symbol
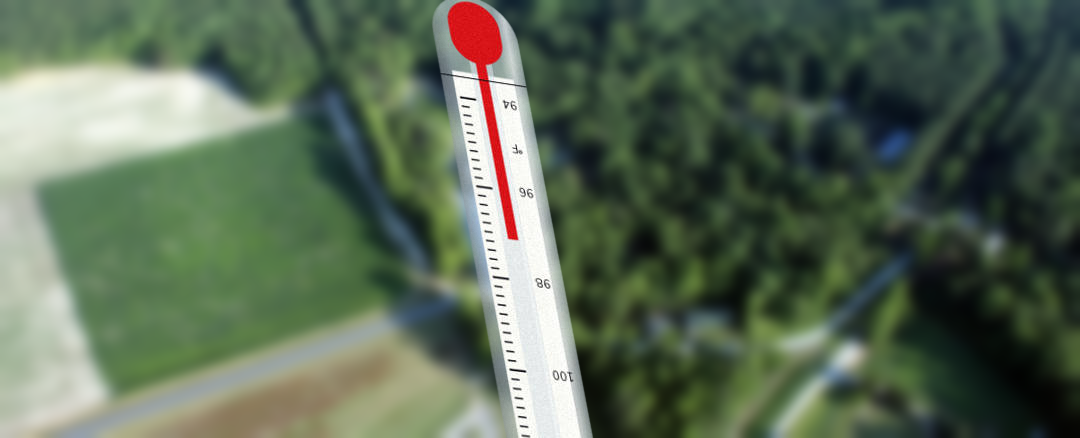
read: 97.1 °F
